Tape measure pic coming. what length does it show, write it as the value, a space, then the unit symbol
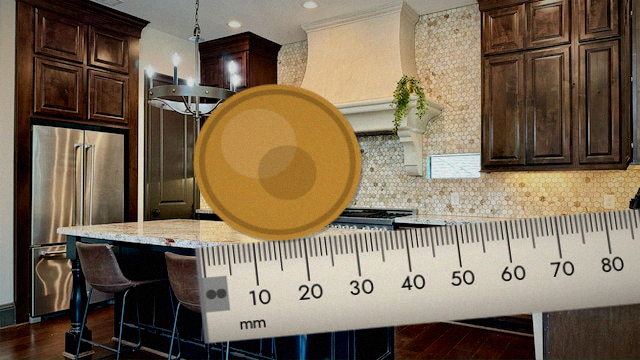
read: 33 mm
